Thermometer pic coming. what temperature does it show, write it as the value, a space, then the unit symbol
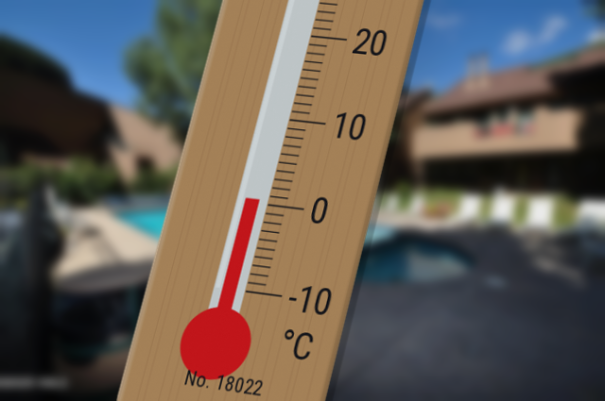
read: 0.5 °C
